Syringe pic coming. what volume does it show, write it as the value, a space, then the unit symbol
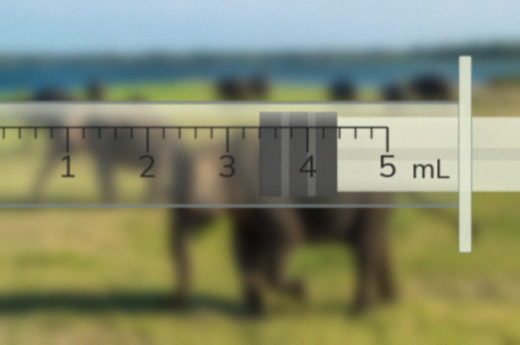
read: 3.4 mL
